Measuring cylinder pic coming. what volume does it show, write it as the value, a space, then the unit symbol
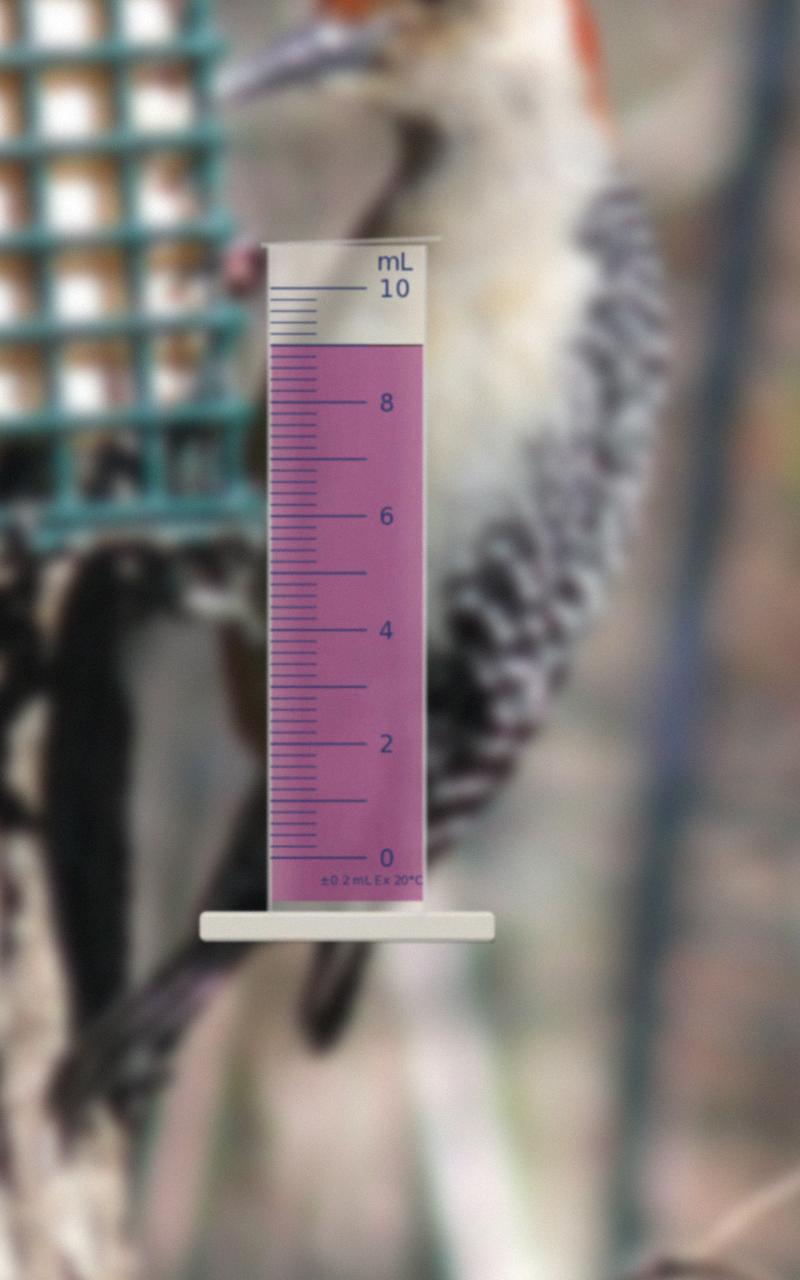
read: 9 mL
